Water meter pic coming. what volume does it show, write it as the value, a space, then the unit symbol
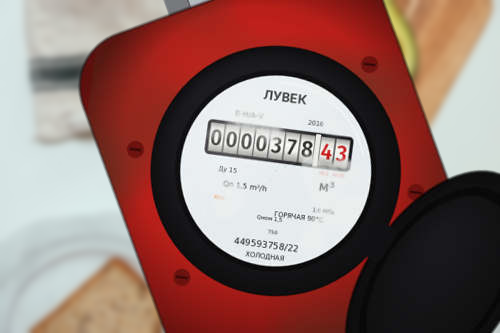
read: 378.43 m³
